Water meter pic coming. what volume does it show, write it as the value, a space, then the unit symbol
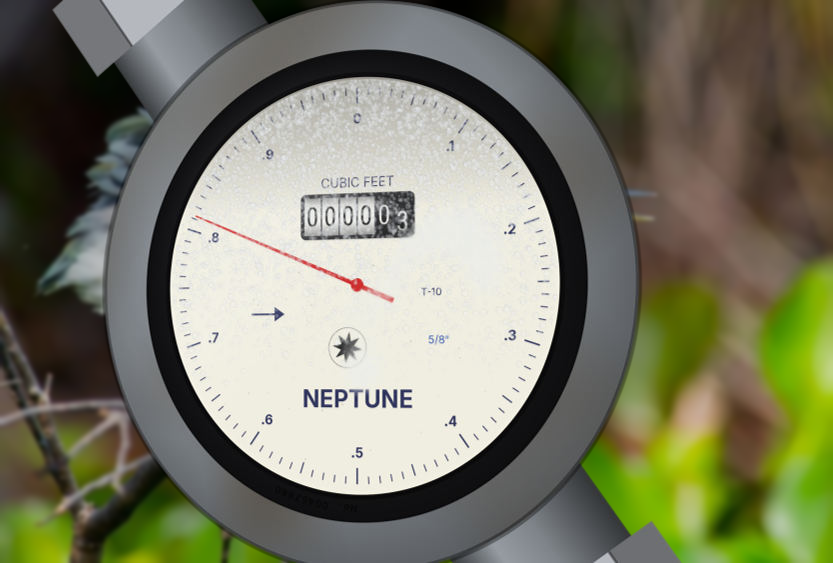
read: 2.81 ft³
